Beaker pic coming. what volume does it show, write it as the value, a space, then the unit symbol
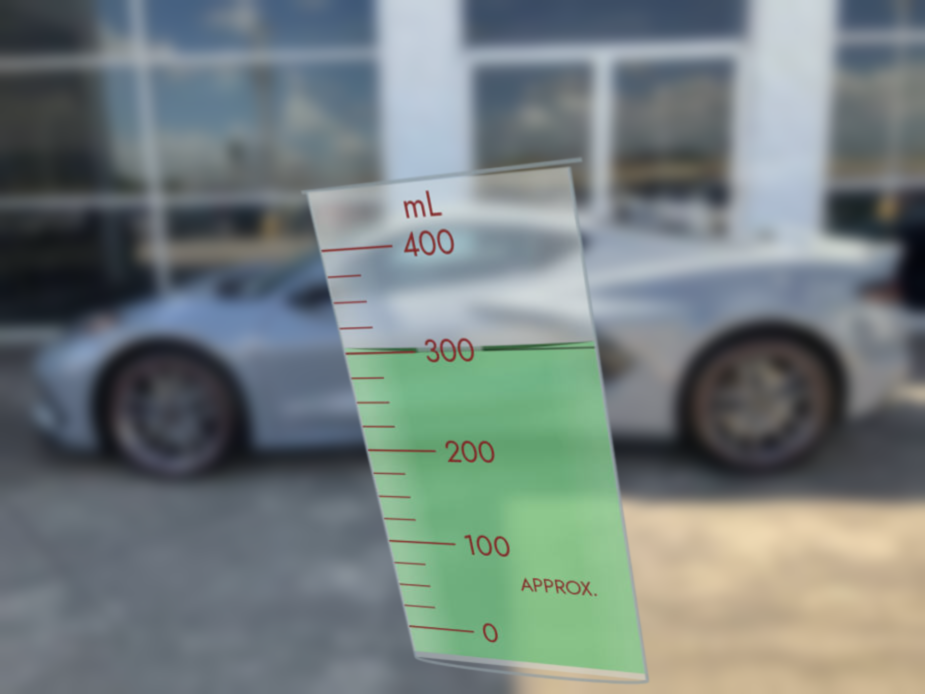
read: 300 mL
